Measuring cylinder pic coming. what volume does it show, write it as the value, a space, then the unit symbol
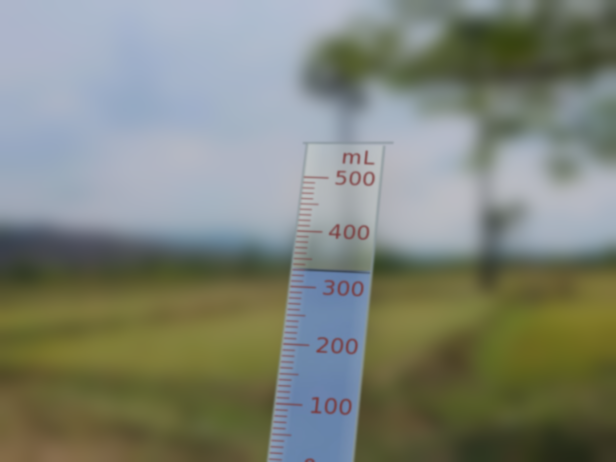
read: 330 mL
